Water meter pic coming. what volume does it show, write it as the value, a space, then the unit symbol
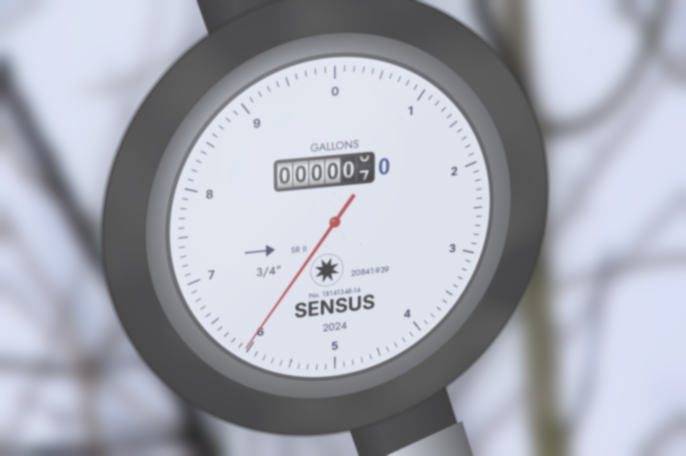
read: 66.0 gal
